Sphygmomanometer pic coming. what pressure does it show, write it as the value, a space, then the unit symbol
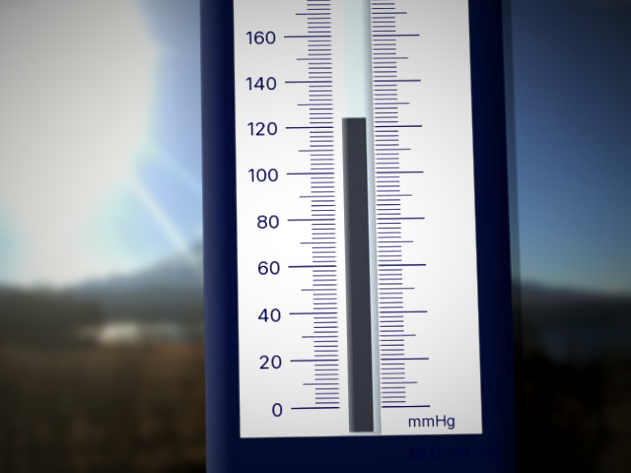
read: 124 mmHg
